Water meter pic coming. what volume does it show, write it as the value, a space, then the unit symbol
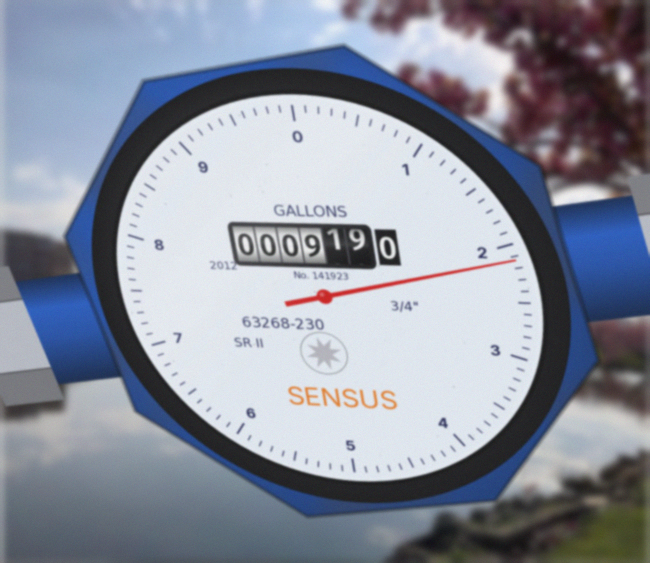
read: 9192.1 gal
